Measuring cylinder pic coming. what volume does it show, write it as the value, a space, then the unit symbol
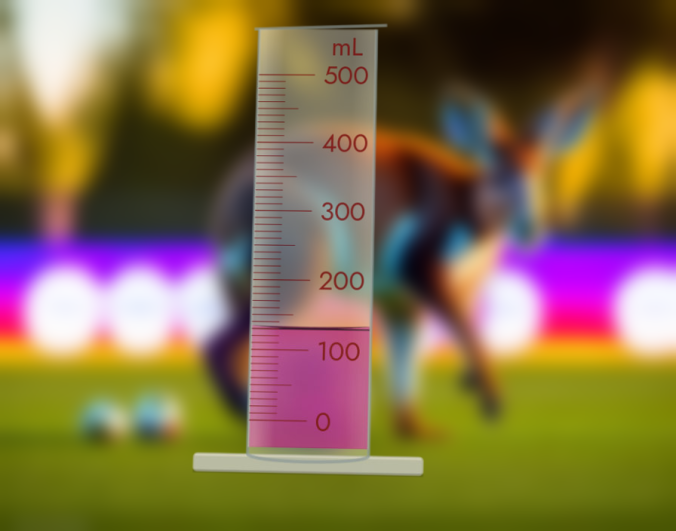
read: 130 mL
